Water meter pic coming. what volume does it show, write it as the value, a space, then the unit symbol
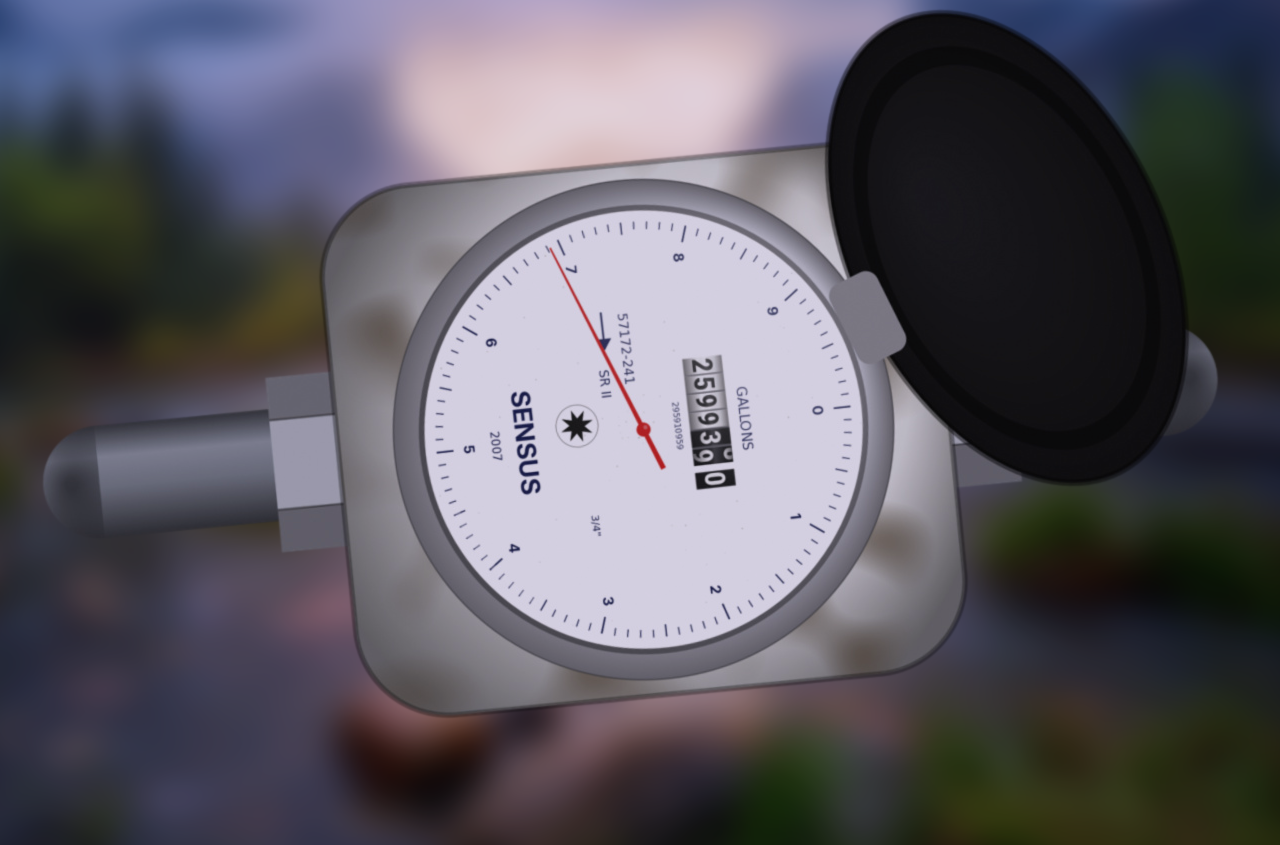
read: 2599386.9 gal
